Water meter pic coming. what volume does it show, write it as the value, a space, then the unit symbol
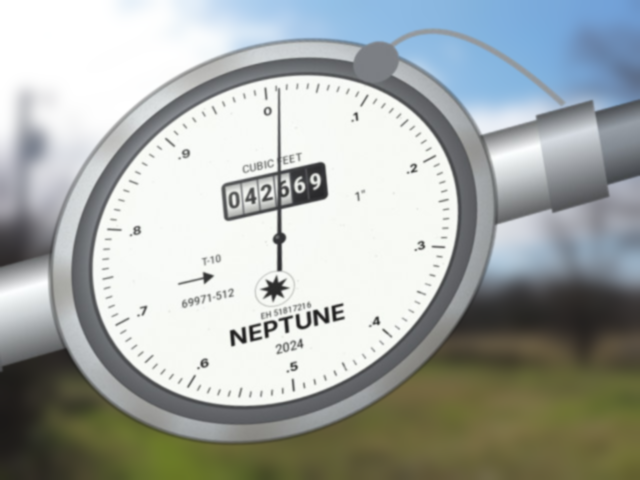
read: 42669.01 ft³
